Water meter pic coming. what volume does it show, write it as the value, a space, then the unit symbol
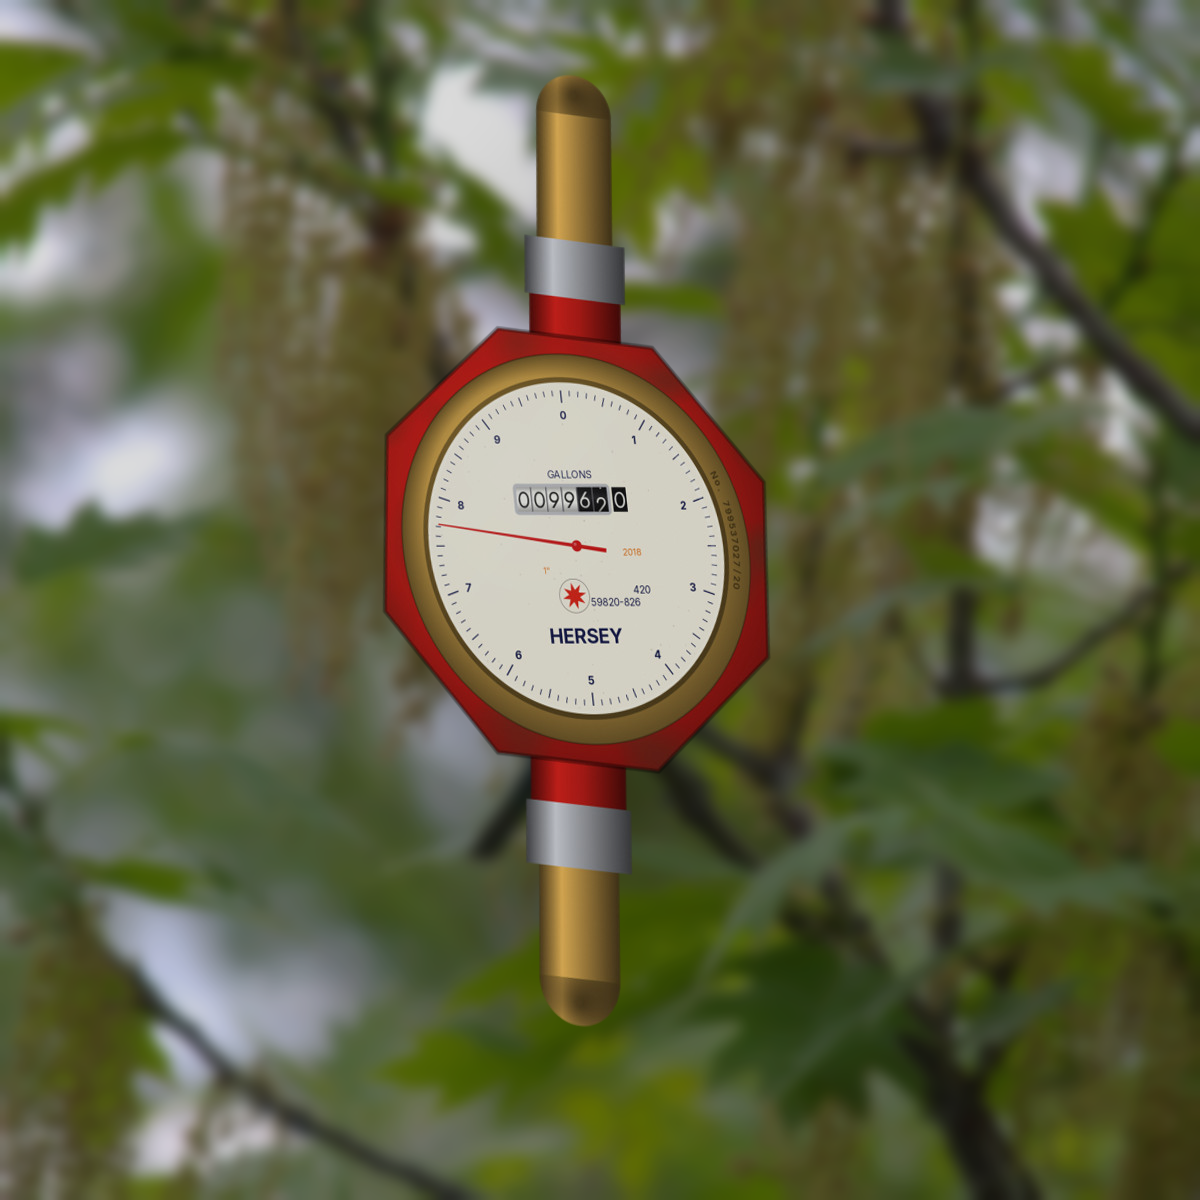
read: 99617.7 gal
